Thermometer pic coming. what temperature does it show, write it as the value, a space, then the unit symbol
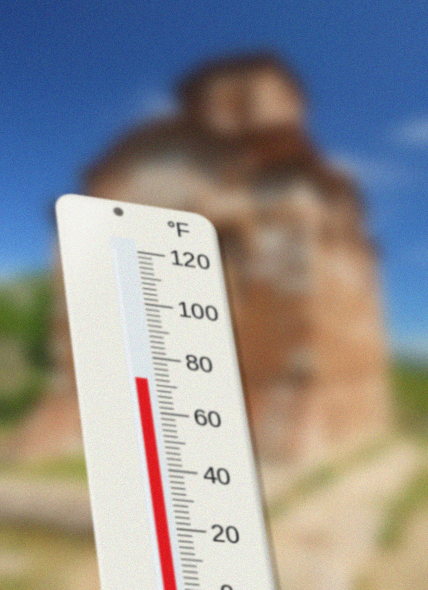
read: 72 °F
